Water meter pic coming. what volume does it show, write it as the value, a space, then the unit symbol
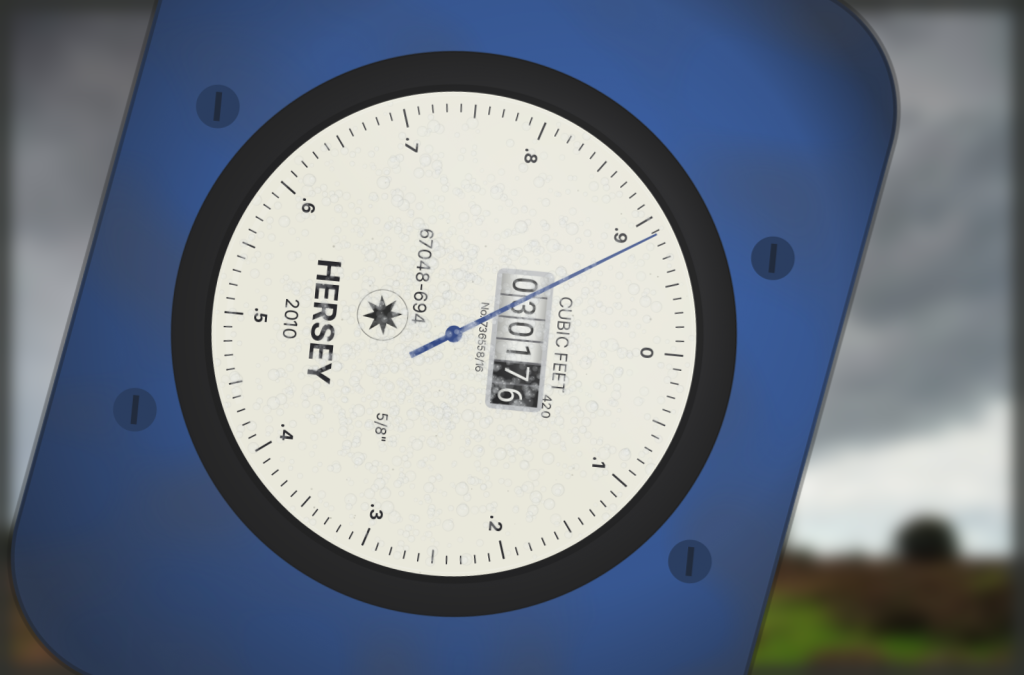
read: 30175.91 ft³
